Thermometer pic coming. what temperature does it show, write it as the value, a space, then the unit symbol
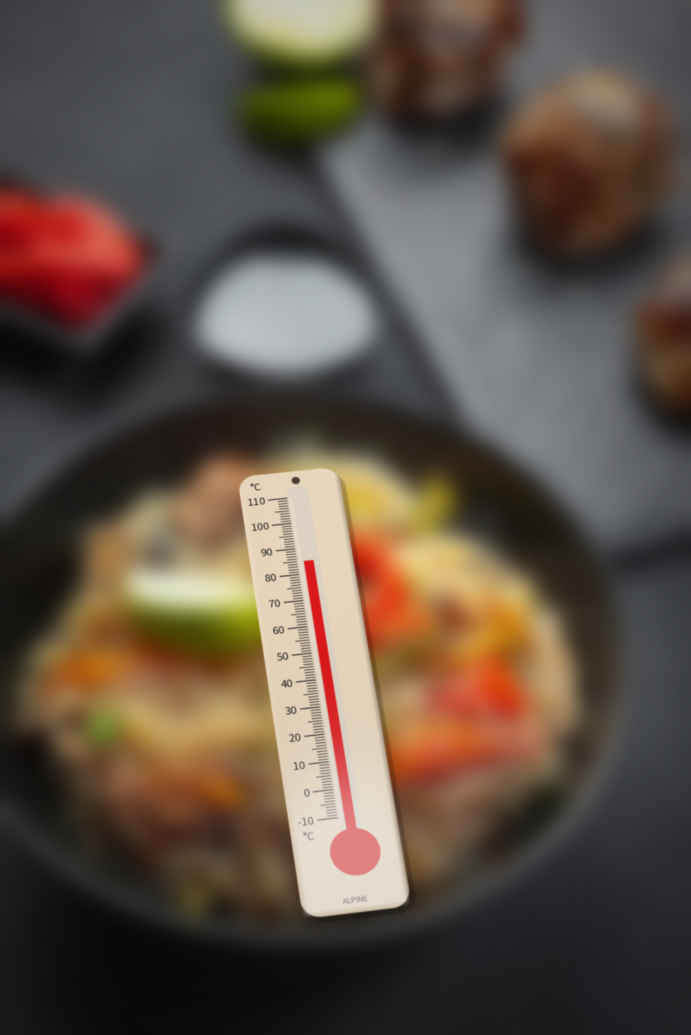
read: 85 °C
